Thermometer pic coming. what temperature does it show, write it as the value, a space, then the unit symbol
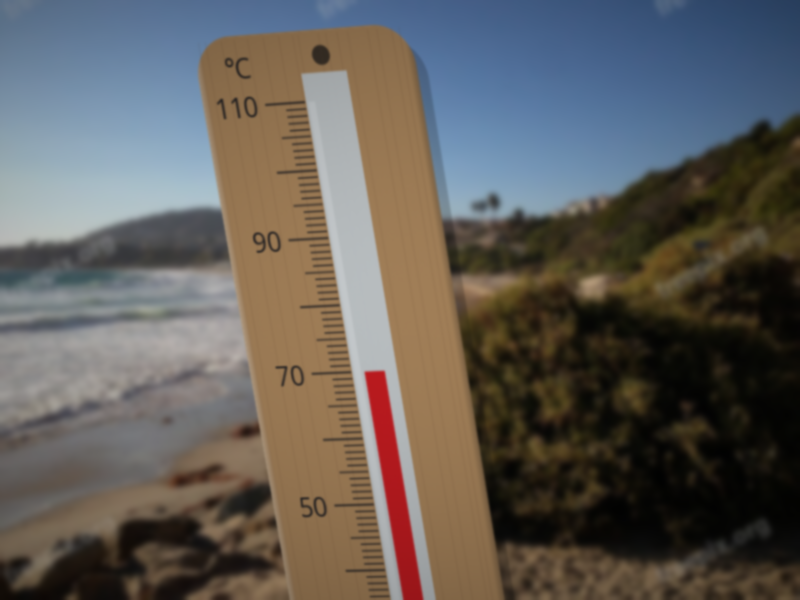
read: 70 °C
